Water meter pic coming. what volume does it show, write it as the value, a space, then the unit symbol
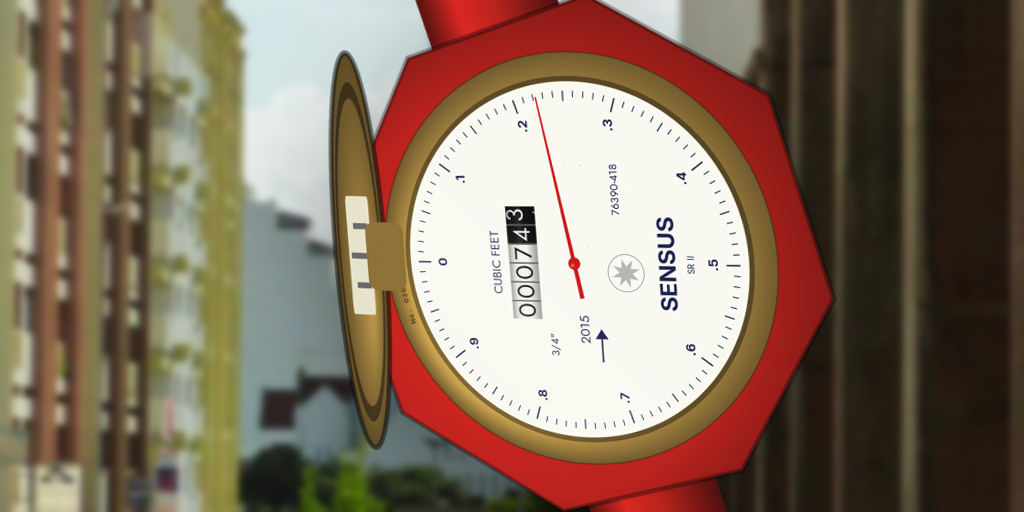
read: 743.22 ft³
